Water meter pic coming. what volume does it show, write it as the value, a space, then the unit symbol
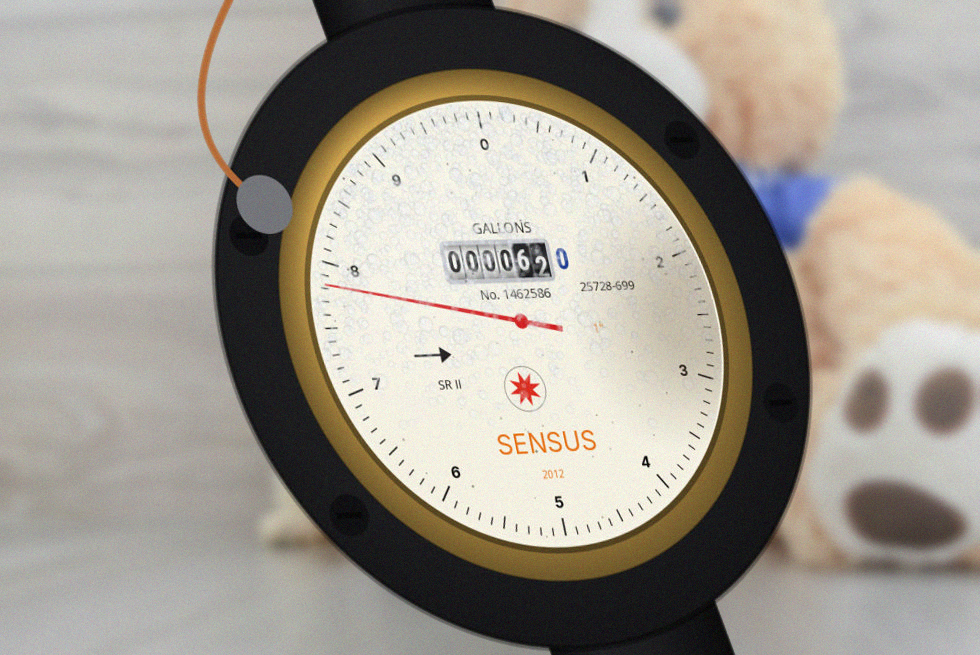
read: 617.8 gal
